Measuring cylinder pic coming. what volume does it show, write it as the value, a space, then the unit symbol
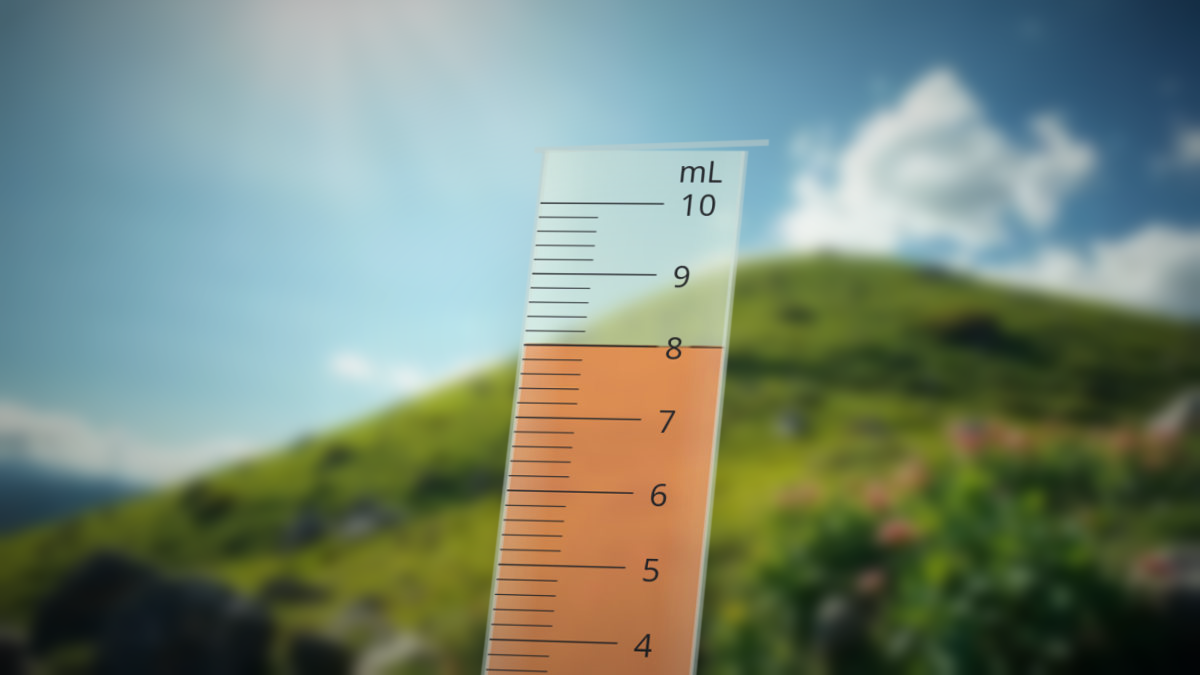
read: 8 mL
